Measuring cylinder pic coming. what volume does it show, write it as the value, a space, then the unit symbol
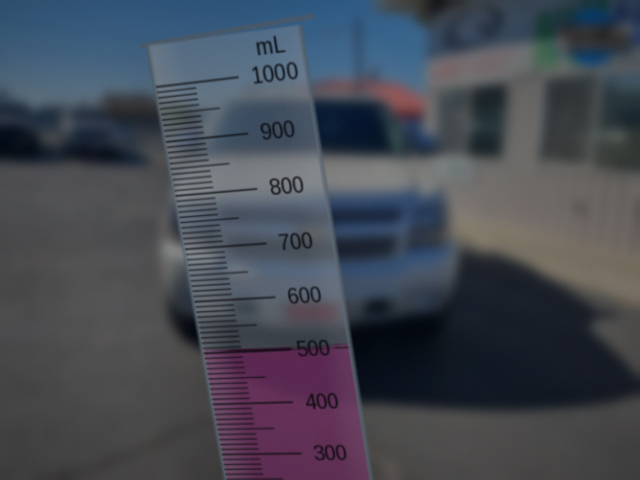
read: 500 mL
